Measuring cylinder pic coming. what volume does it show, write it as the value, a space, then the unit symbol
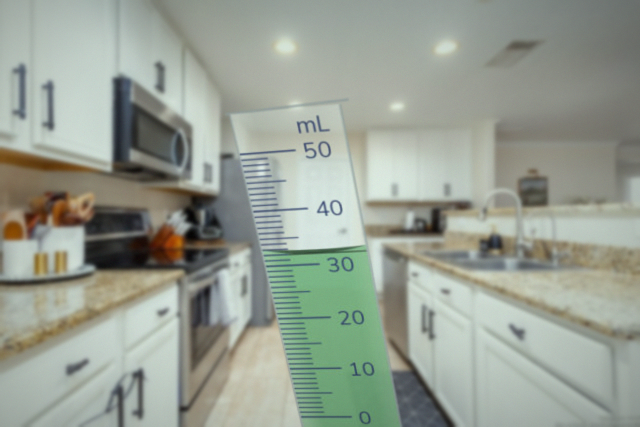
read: 32 mL
